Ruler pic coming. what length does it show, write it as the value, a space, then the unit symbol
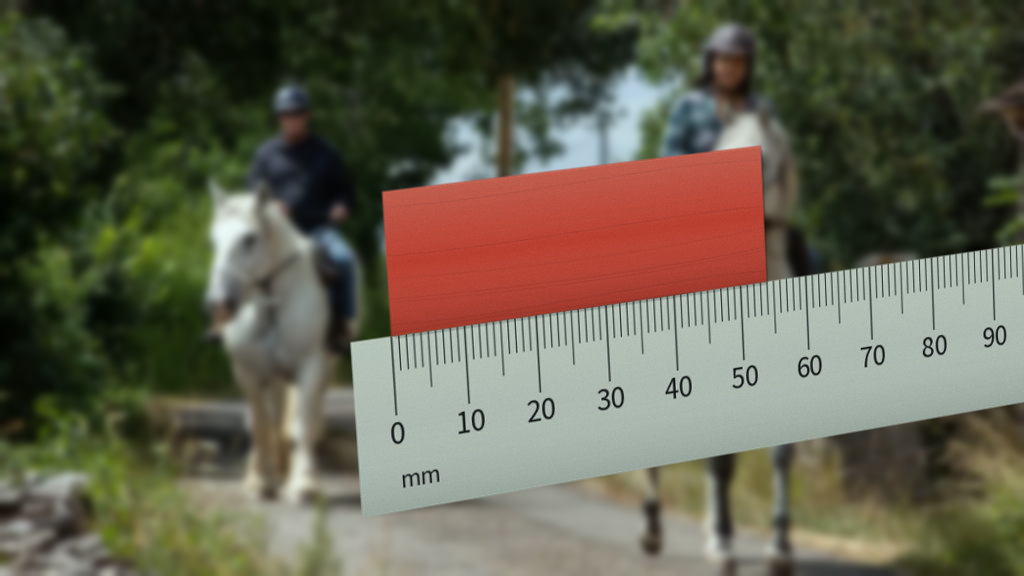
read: 54 mm
